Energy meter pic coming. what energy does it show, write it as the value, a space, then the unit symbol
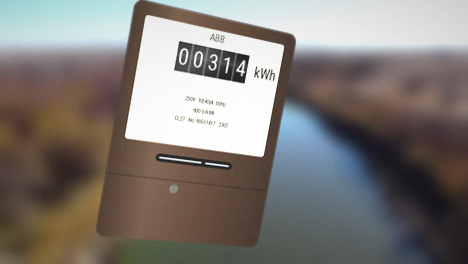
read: 314 kWh
